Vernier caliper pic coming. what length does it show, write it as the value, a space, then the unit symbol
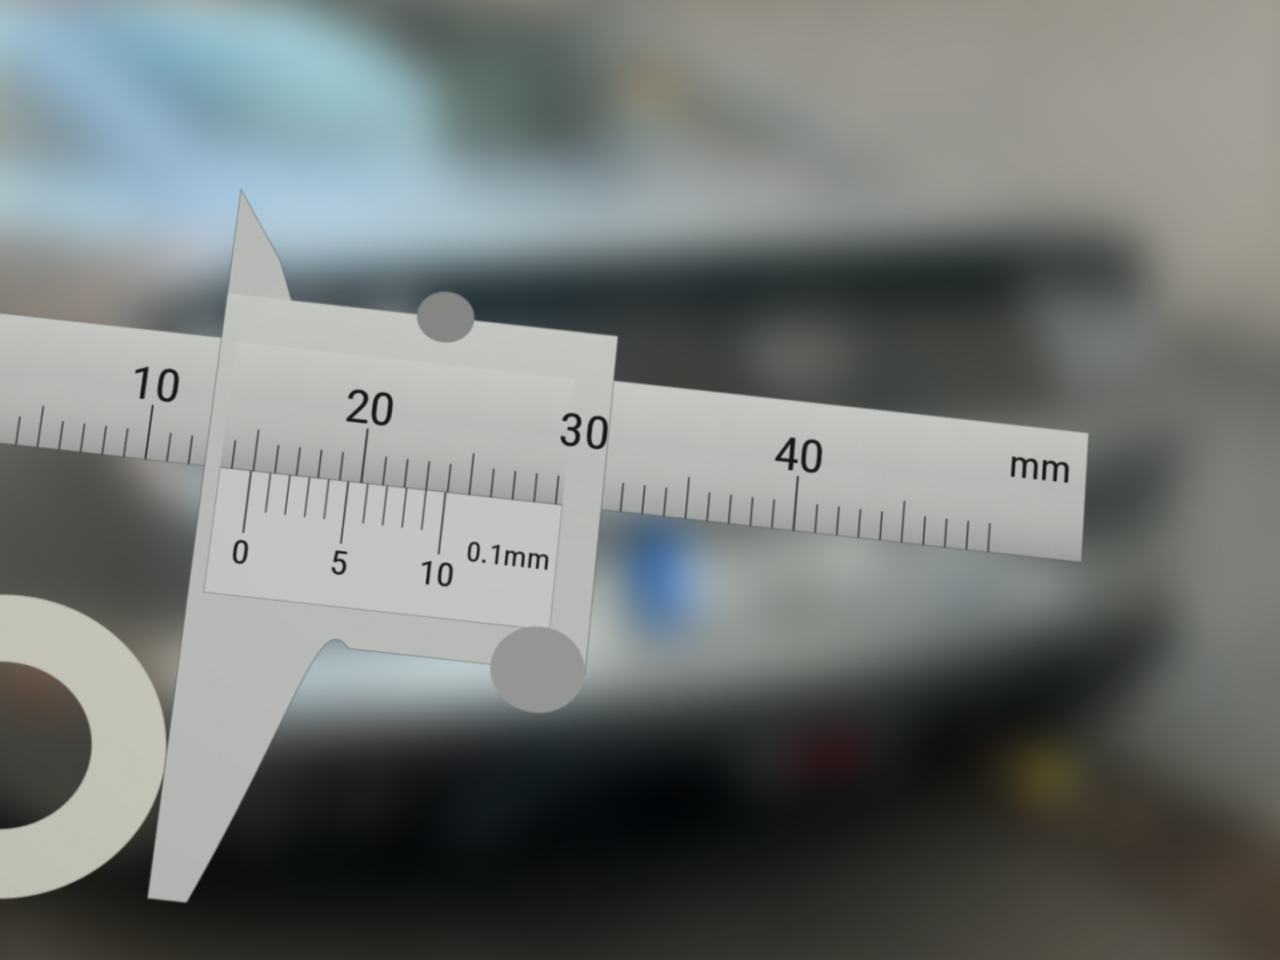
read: 14.9 mm
